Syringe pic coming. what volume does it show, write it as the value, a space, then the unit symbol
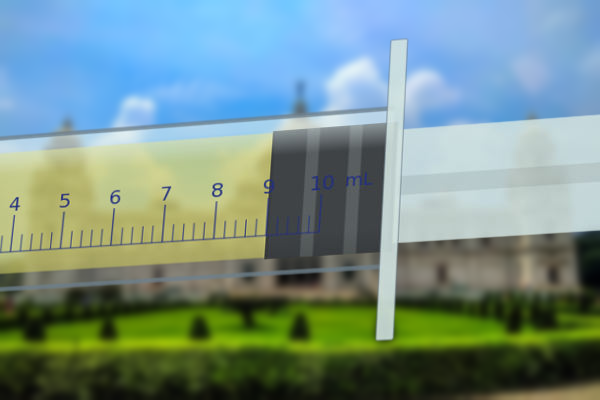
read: 9 mL
